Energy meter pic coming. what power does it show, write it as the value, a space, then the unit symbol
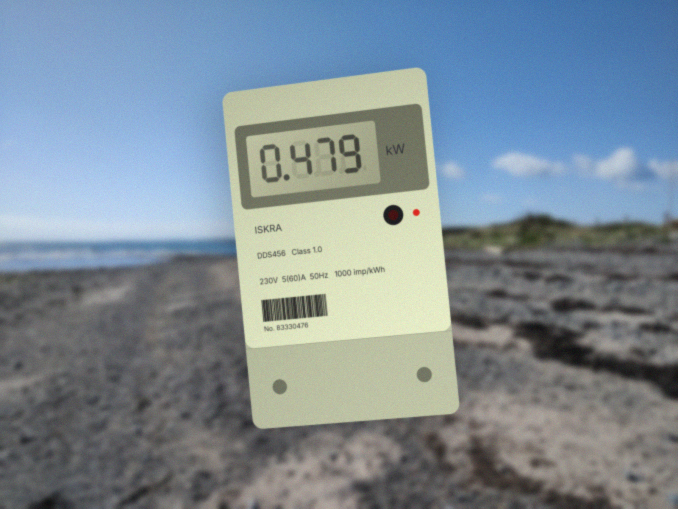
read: 0.479 kW
